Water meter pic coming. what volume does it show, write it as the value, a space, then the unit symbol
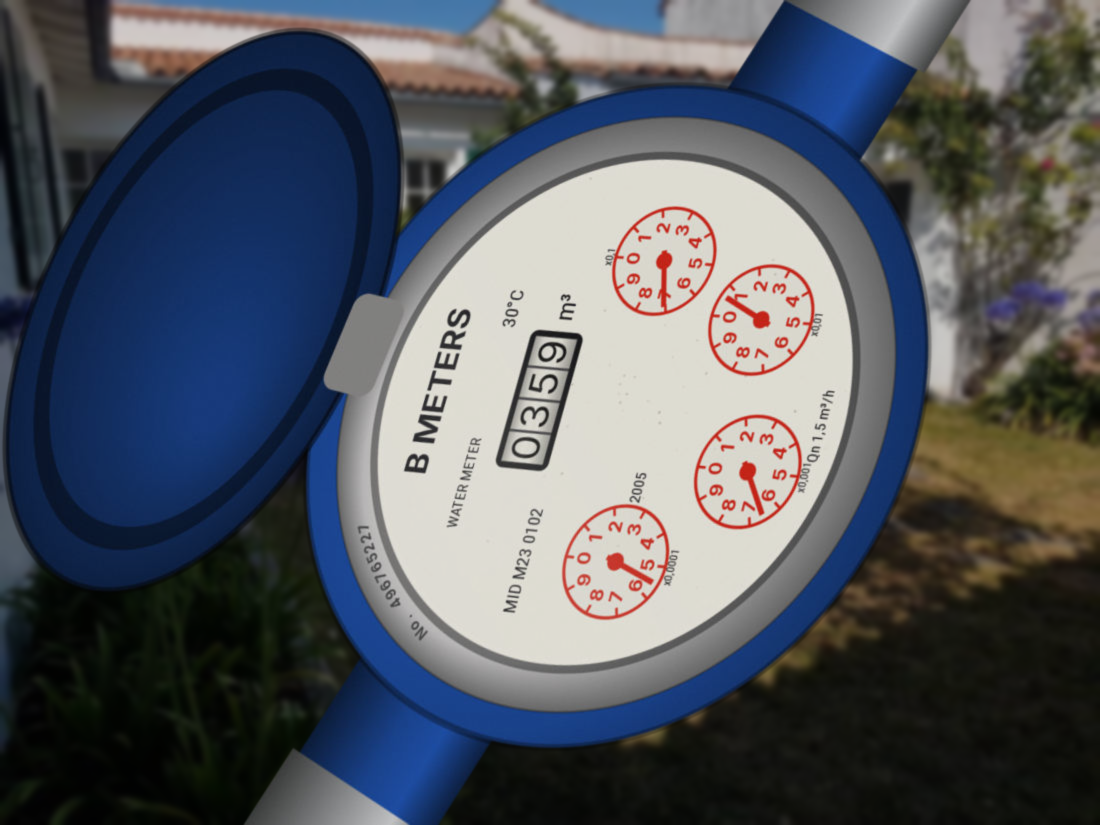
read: 359.7065 m³
